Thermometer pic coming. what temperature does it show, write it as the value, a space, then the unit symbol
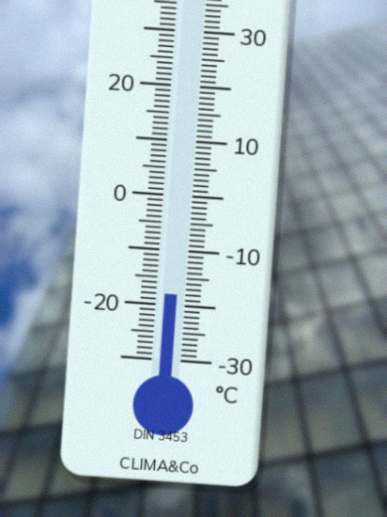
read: -18 °C
